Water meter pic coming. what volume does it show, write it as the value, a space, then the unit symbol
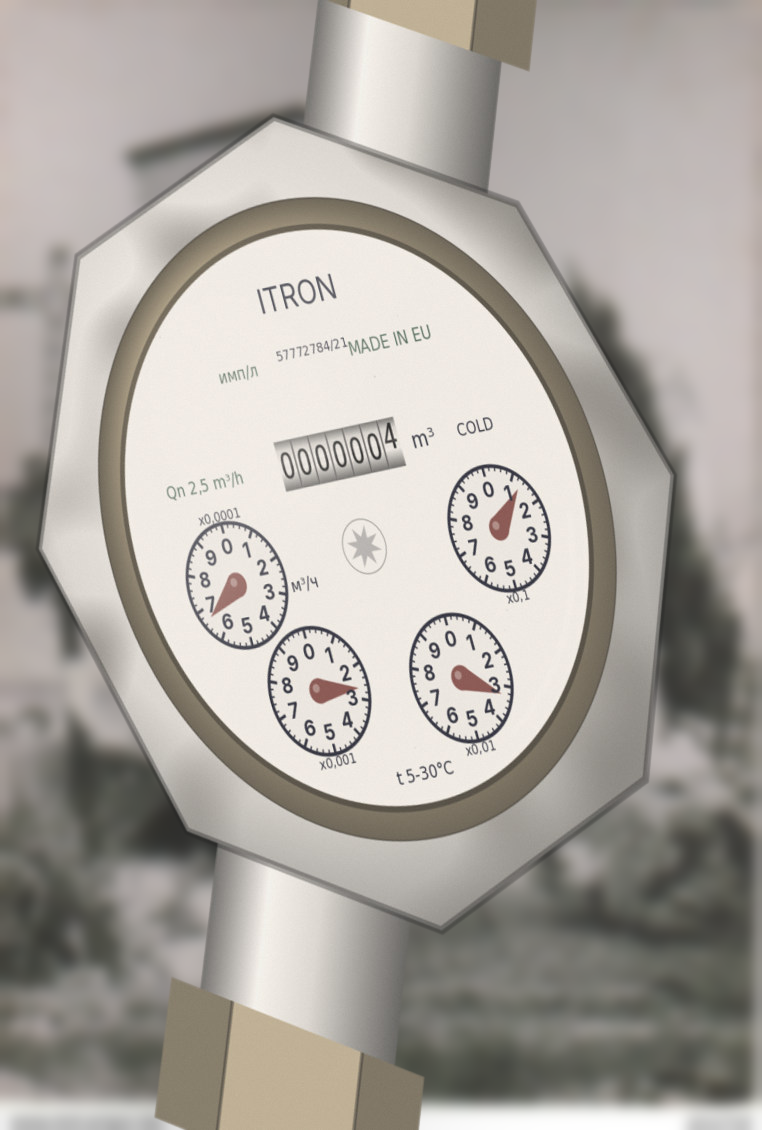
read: 4.1326 m³
